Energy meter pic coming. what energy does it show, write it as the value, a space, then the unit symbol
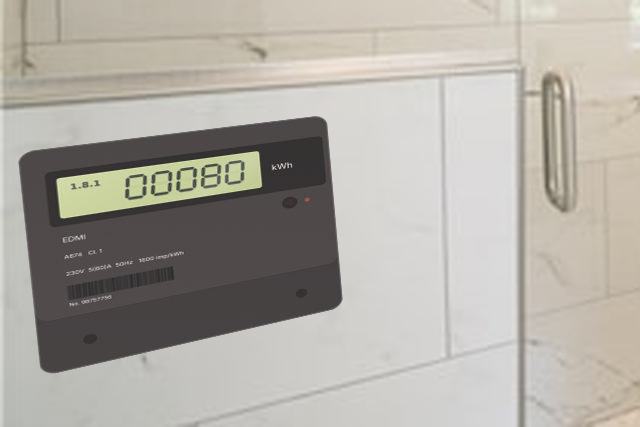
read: 80 kWh
